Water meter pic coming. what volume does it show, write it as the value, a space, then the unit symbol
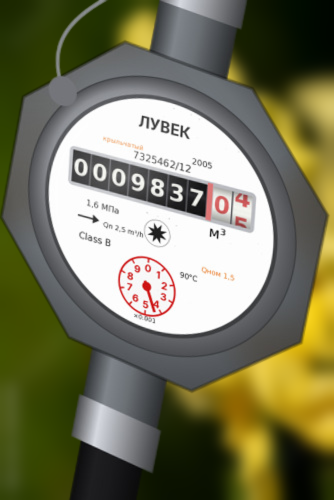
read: 9837.044 m³
